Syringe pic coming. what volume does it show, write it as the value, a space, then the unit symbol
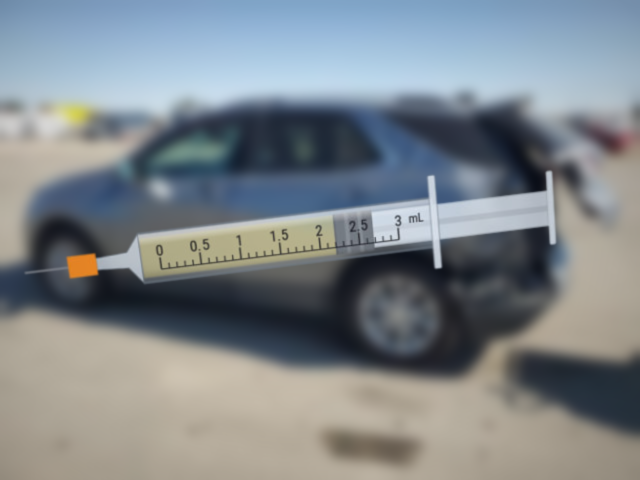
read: 2.2 mL
